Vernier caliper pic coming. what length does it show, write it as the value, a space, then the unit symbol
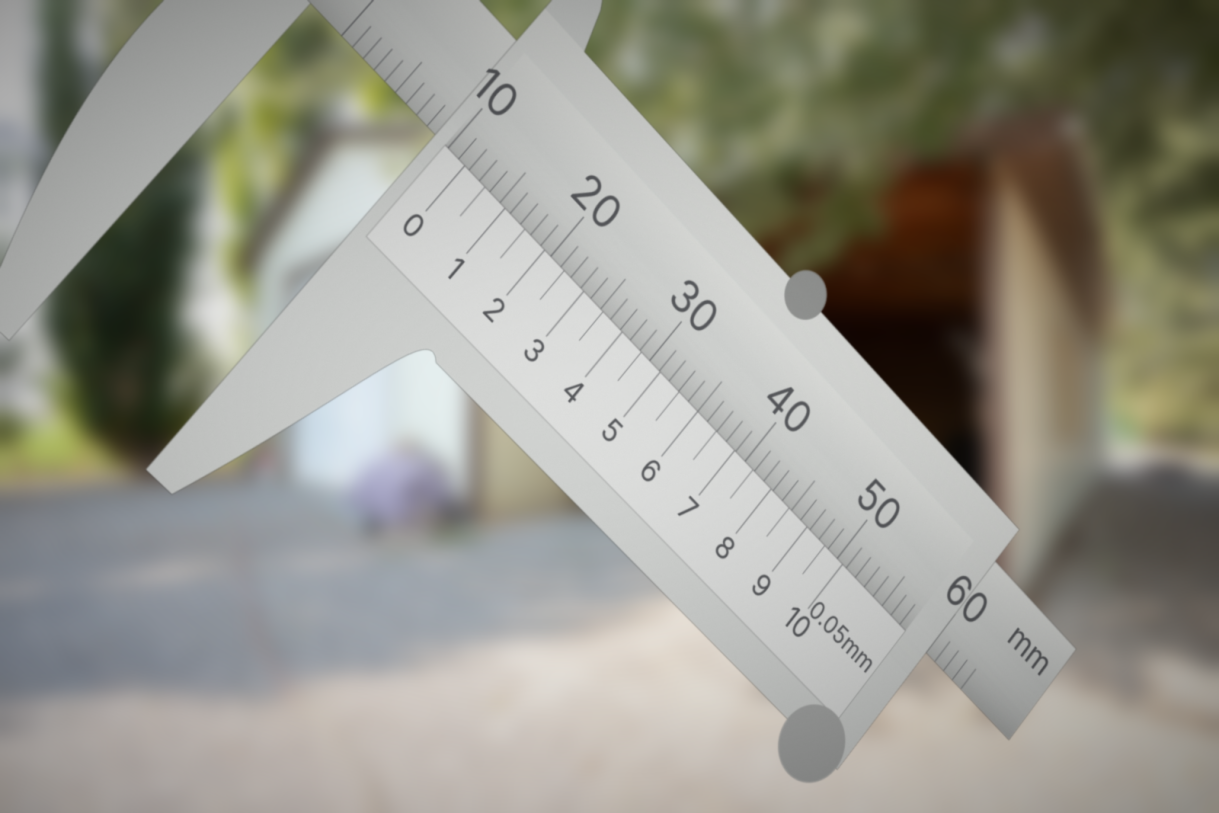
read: 11.6 mm
